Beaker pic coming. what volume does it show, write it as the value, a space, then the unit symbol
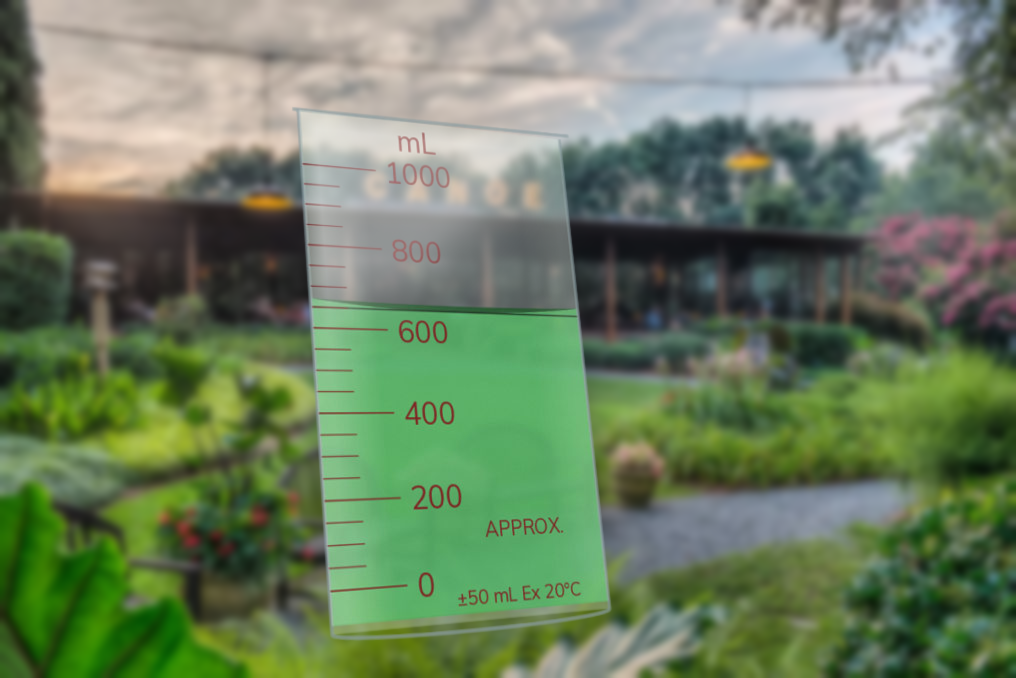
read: 650 mL
